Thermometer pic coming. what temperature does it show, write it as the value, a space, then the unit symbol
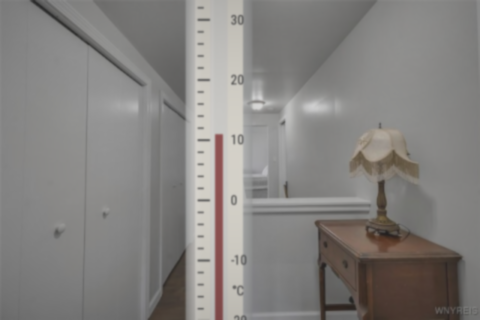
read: 11 °C
